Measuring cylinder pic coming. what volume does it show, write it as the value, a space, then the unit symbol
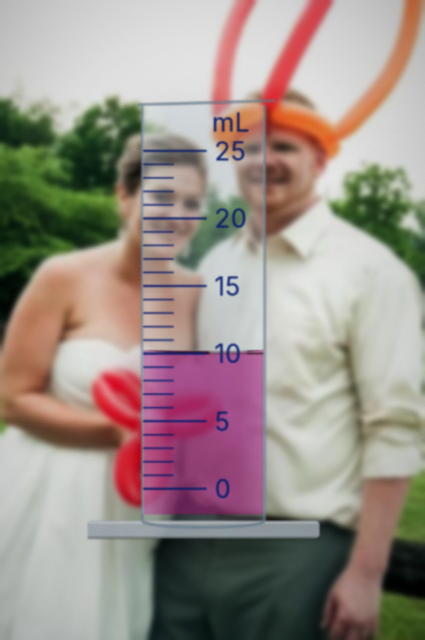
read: 10 mL
